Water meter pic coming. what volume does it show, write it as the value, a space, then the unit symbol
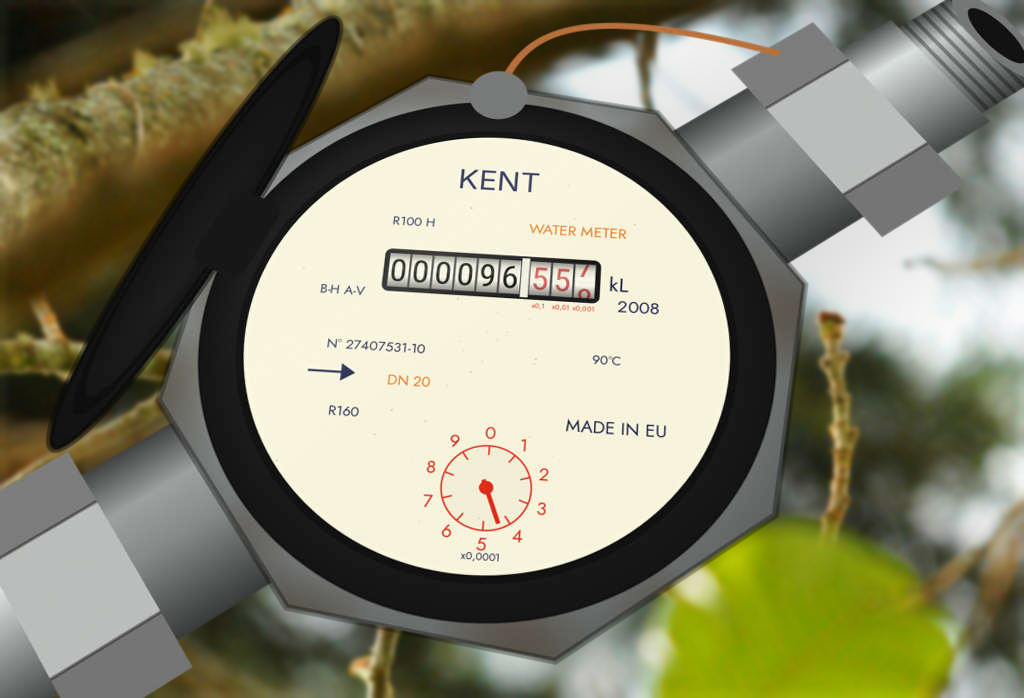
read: 96.5574 kL
